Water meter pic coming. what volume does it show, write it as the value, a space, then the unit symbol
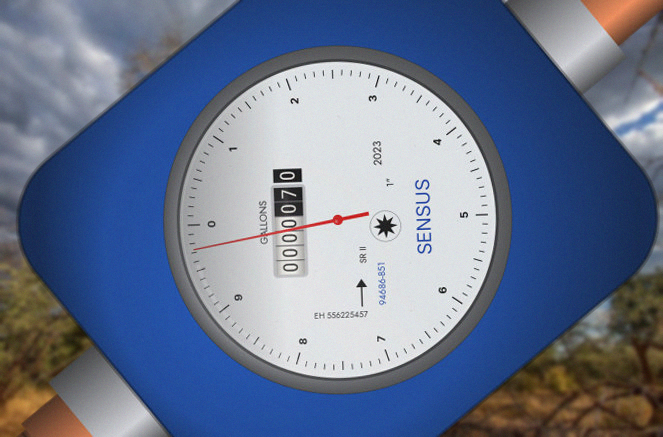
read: 69.7 gal
